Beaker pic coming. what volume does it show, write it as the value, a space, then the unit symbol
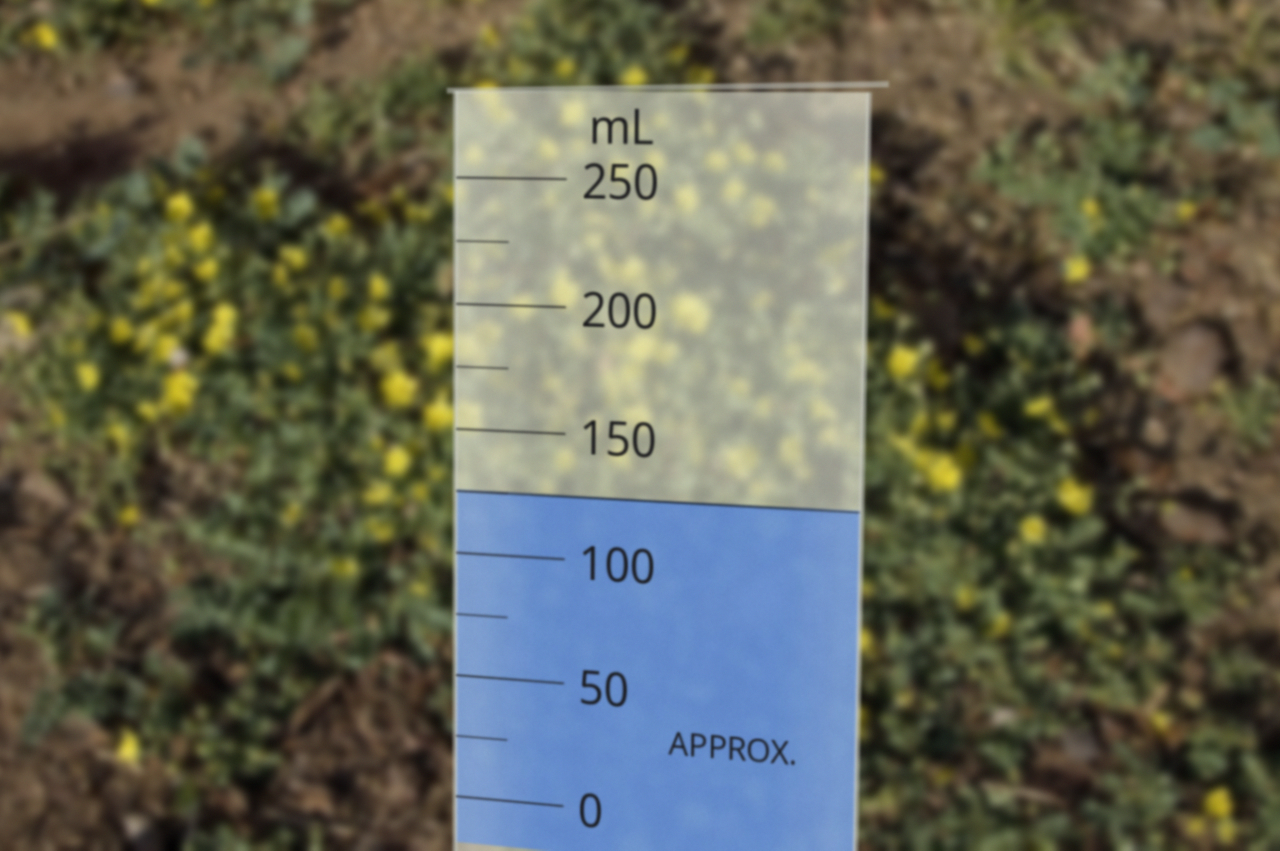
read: 125 mL
